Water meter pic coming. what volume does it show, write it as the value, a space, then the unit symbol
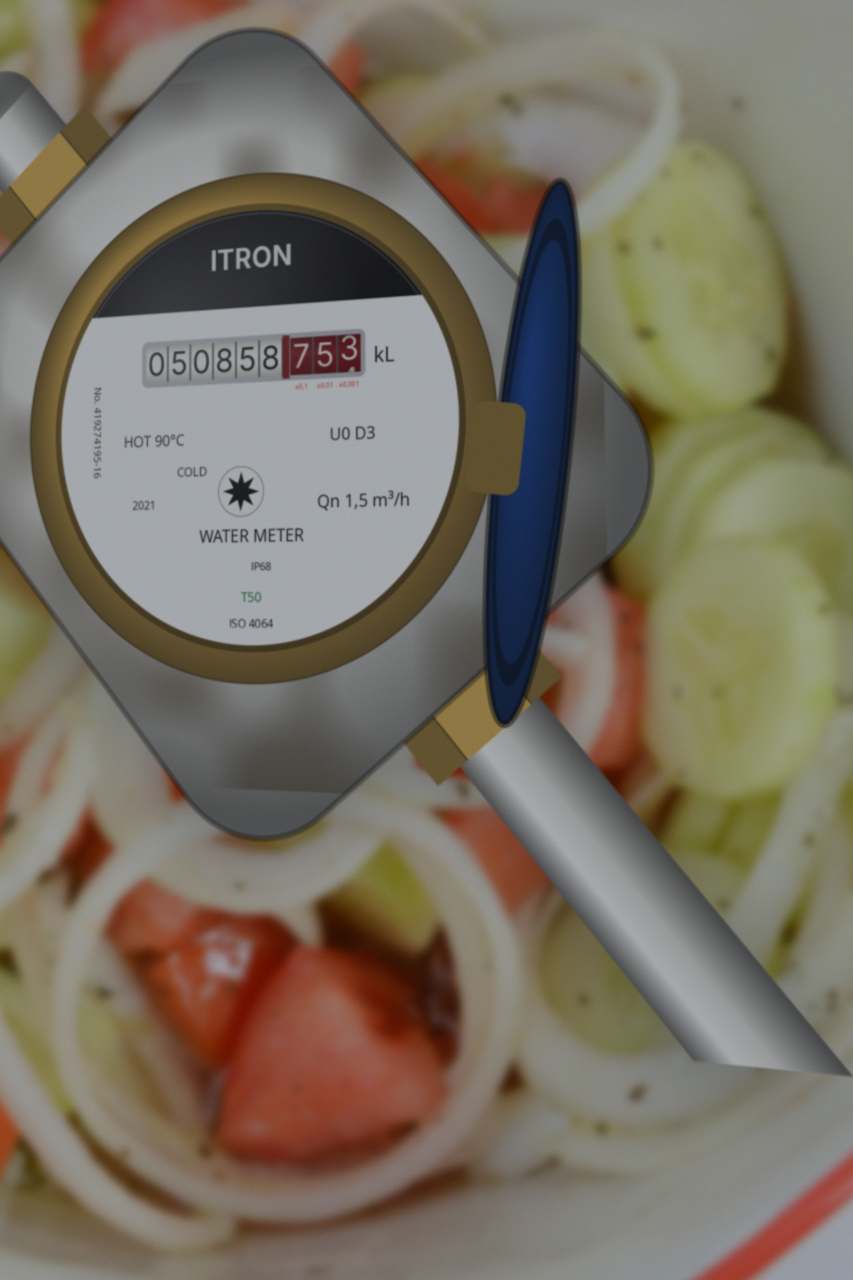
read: 50858.753 kL
